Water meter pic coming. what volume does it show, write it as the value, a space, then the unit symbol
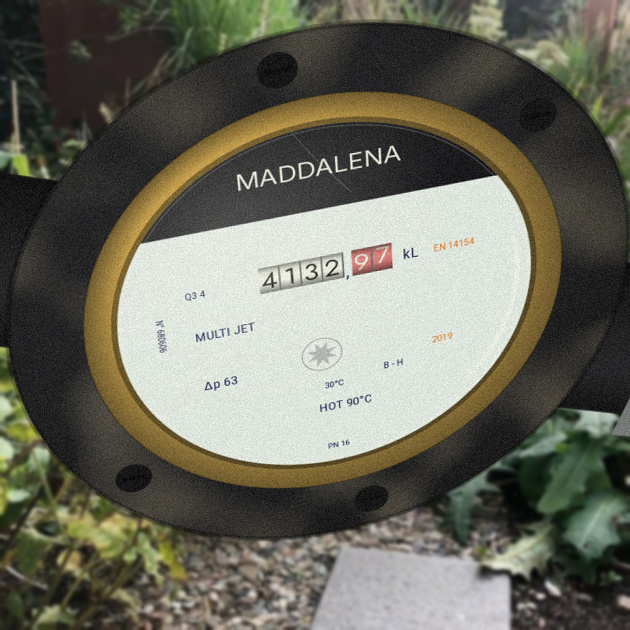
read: 4132.97 kL
